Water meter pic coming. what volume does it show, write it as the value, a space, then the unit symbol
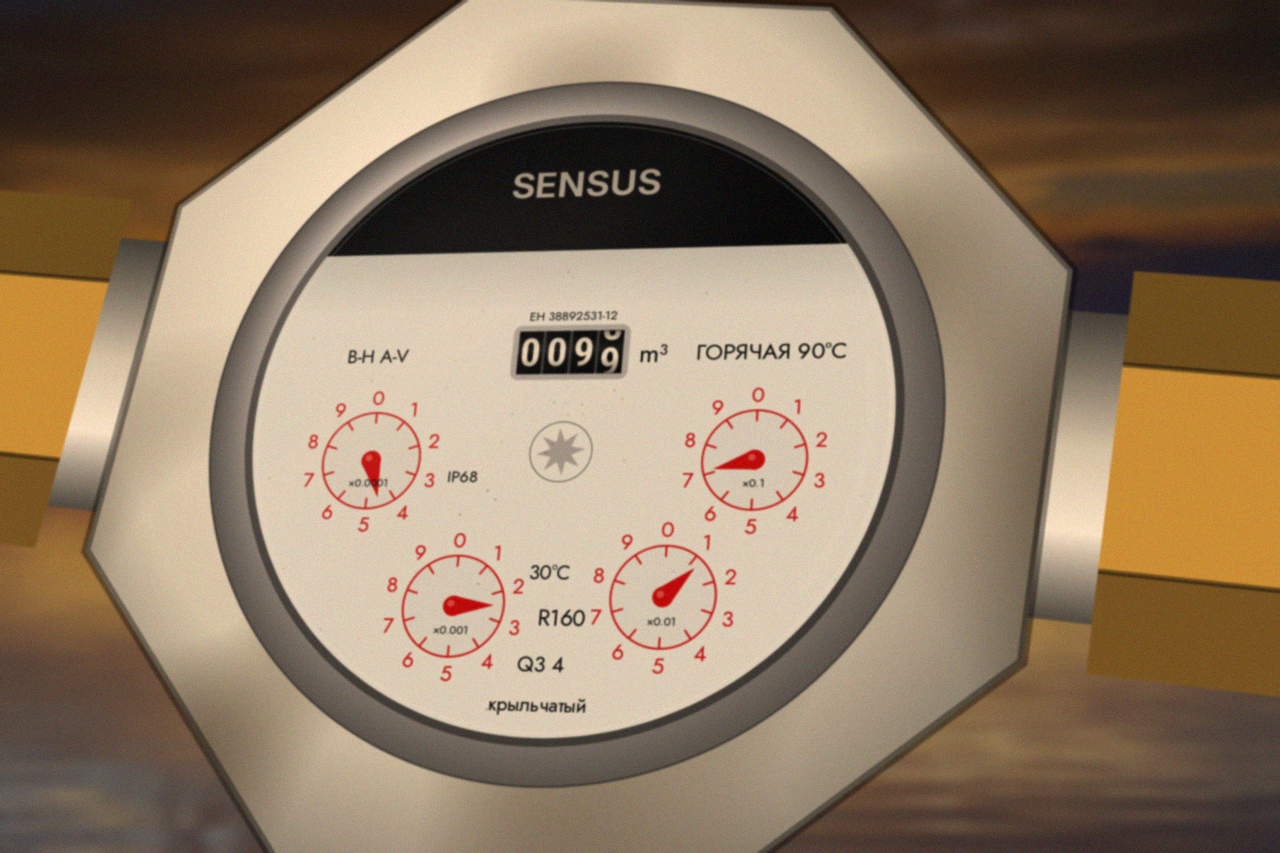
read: 98.7124 m³
